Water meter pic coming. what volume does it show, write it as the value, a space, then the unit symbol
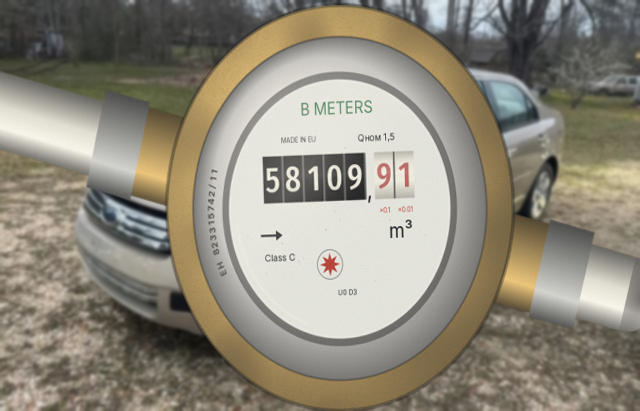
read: 58109.91 m³
